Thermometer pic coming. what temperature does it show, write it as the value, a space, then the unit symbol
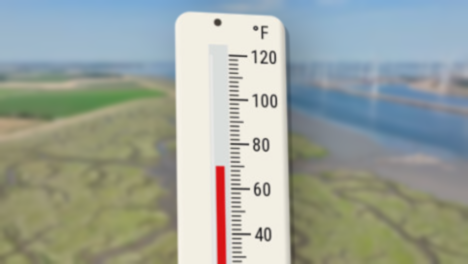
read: 70 °F
